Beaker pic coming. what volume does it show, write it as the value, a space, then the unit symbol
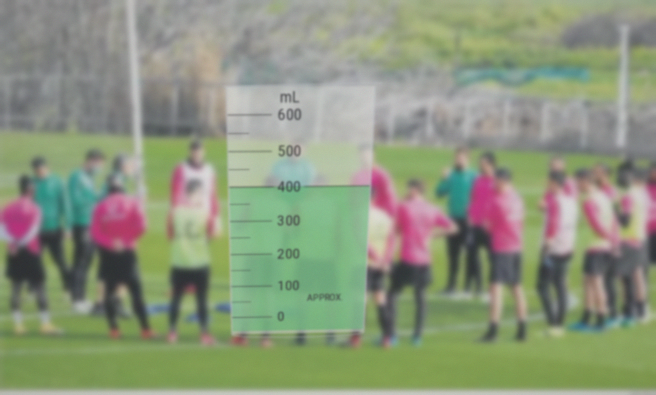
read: 400 mL
